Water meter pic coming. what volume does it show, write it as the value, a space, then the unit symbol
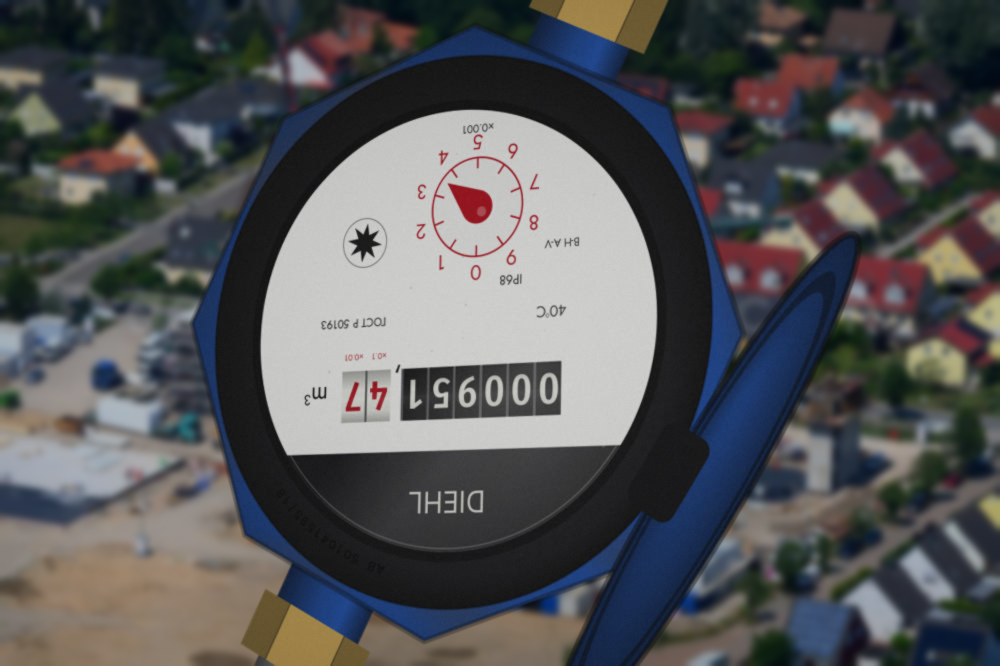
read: 951.473 m³
